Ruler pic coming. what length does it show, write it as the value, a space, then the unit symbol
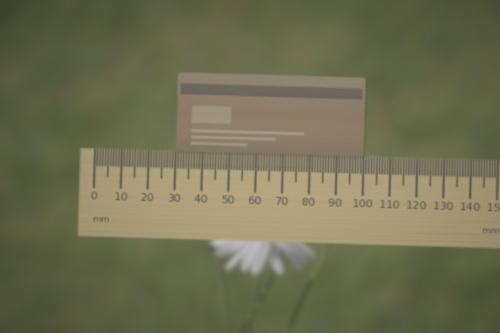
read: 70 mm
